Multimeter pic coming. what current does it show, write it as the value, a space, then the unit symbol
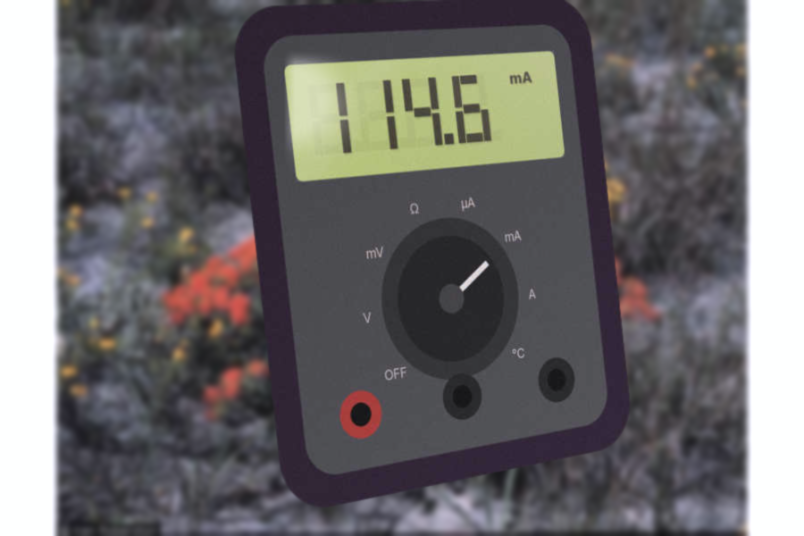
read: 114.6 mA
